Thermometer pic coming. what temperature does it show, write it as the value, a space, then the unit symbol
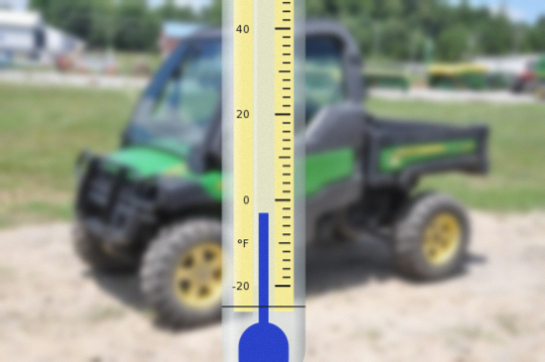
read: -3 °F
